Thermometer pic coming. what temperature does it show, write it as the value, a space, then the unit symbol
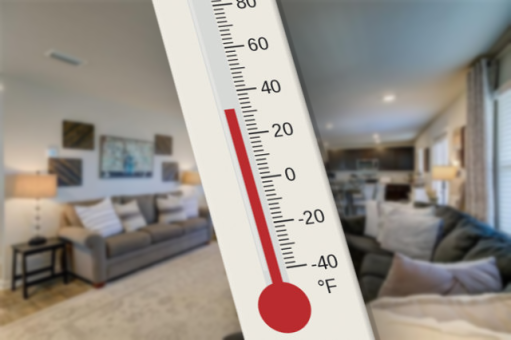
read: 32 °F
